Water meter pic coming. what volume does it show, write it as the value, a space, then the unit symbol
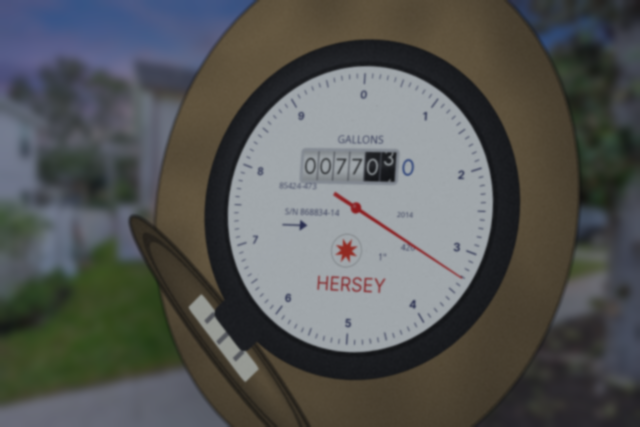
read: 77033.3 gal
